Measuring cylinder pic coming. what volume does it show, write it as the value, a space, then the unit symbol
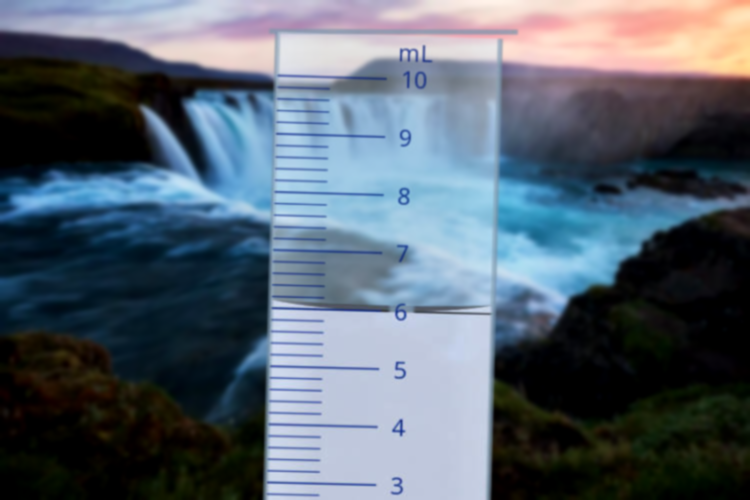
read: 6 mL
